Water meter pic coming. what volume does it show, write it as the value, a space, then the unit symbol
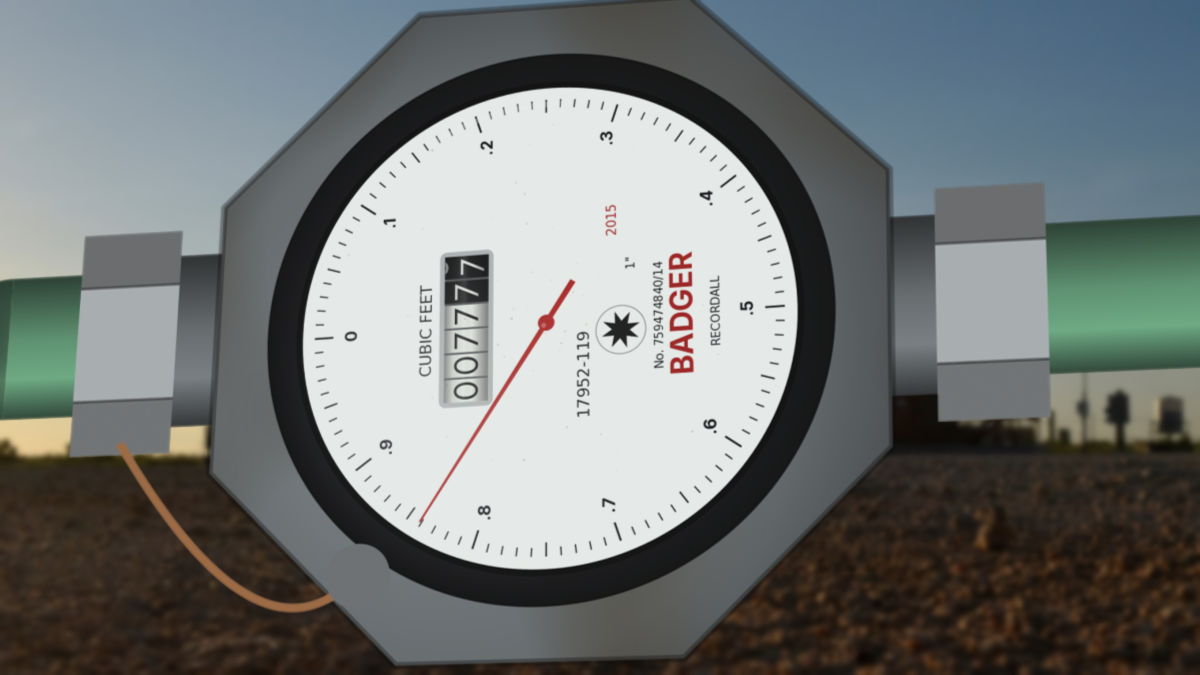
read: 7776.84 ft³
